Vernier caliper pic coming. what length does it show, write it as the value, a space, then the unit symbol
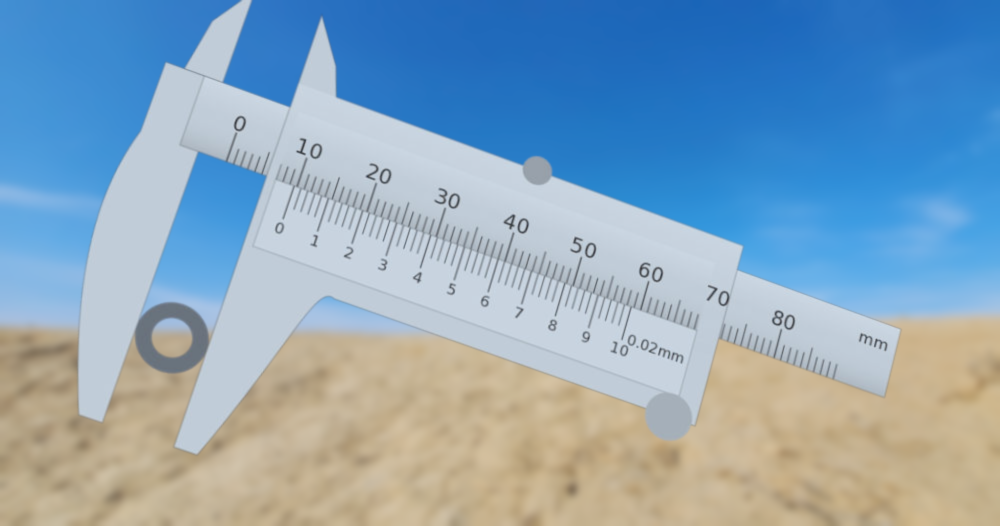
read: 9.6 mm
